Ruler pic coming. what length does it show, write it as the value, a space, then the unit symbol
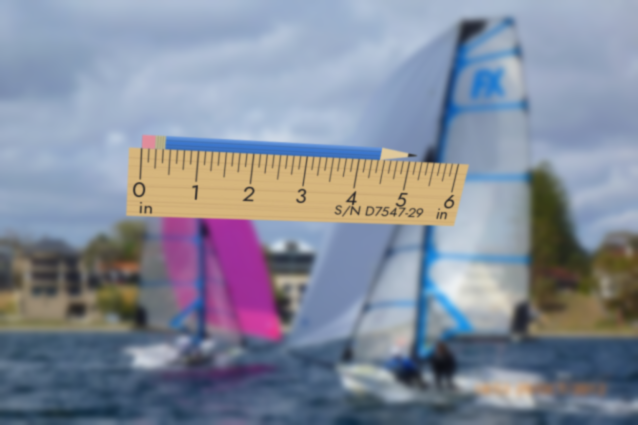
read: 5.125 in
